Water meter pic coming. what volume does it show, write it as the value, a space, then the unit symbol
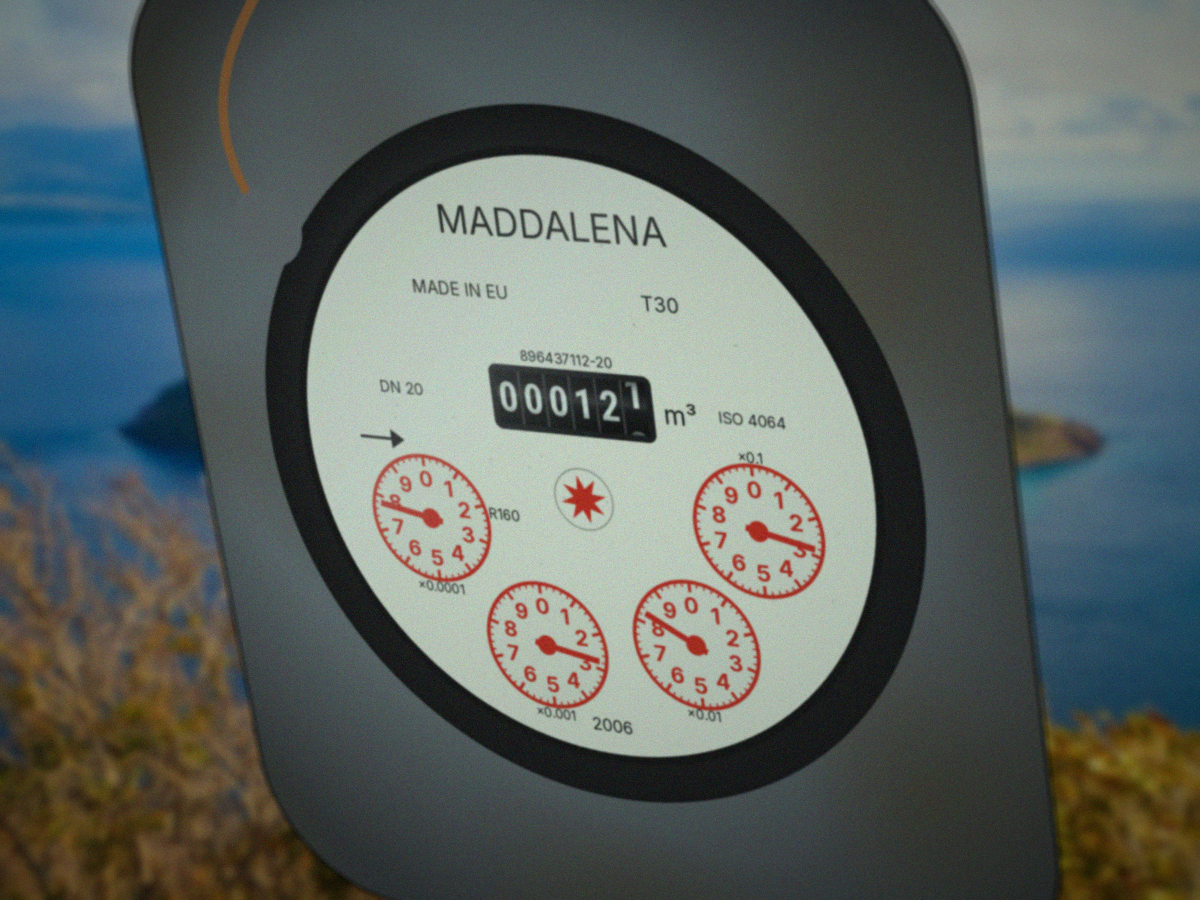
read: 121.2827 m³
